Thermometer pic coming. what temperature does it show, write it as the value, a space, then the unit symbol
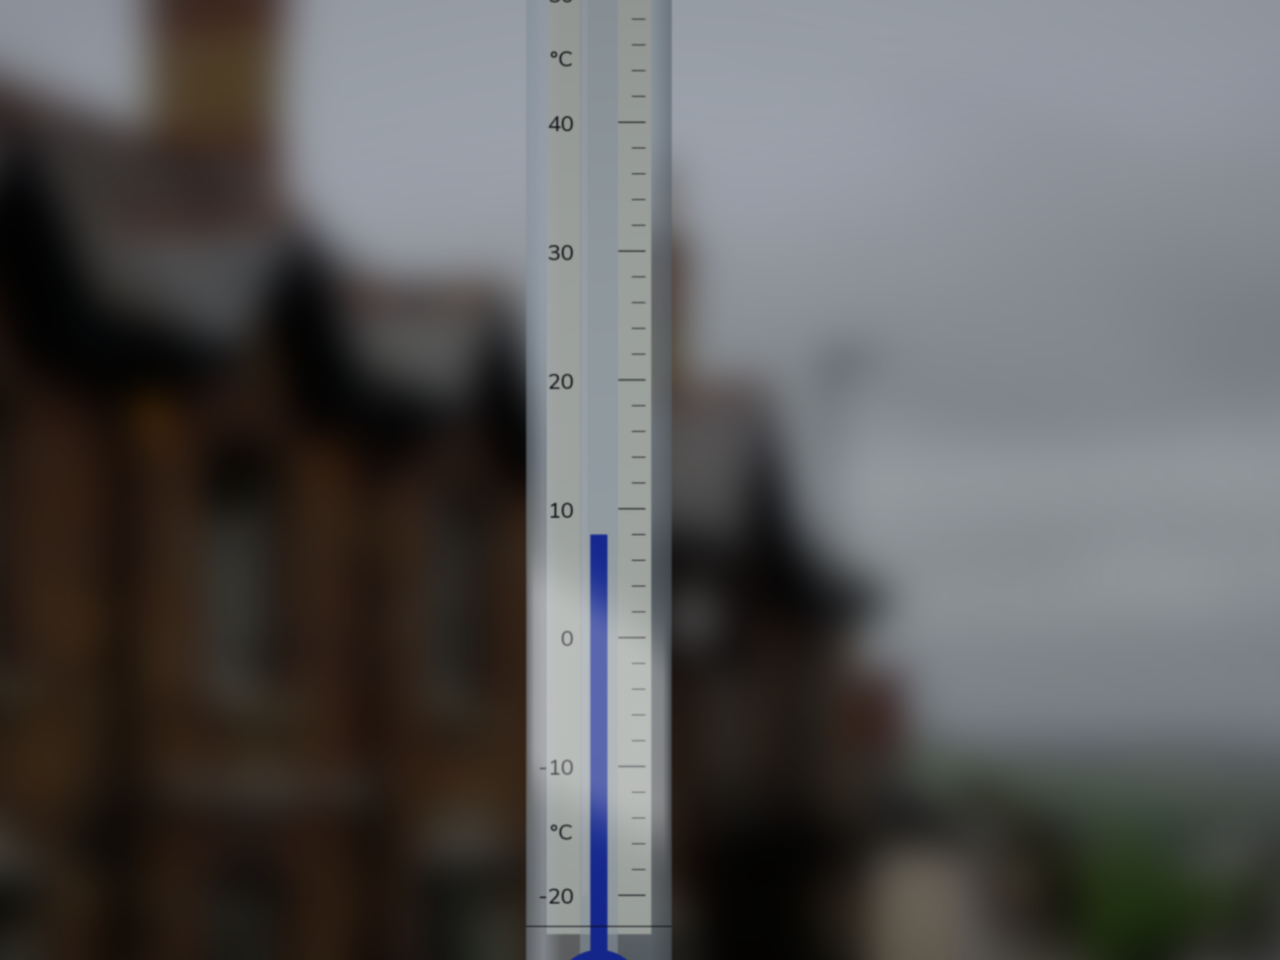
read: 8 °C
